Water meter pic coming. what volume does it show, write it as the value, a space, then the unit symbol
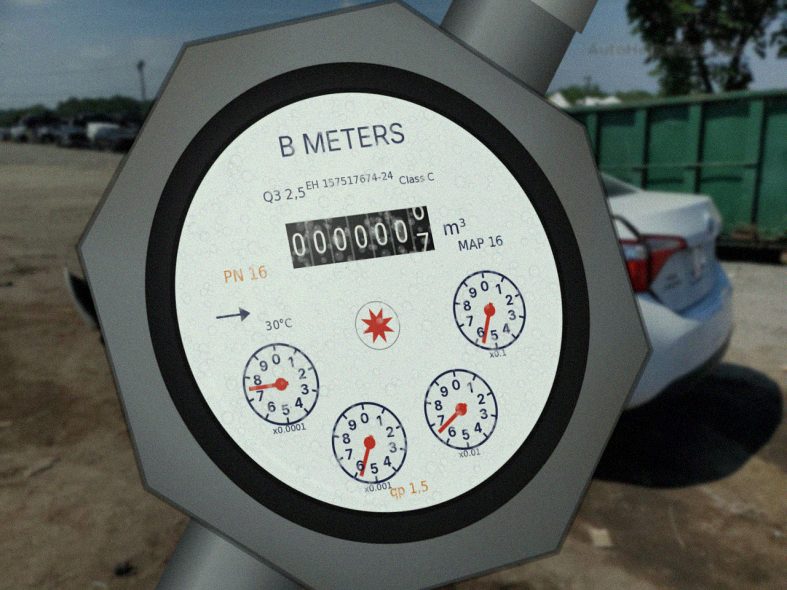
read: 6.5657 m³
